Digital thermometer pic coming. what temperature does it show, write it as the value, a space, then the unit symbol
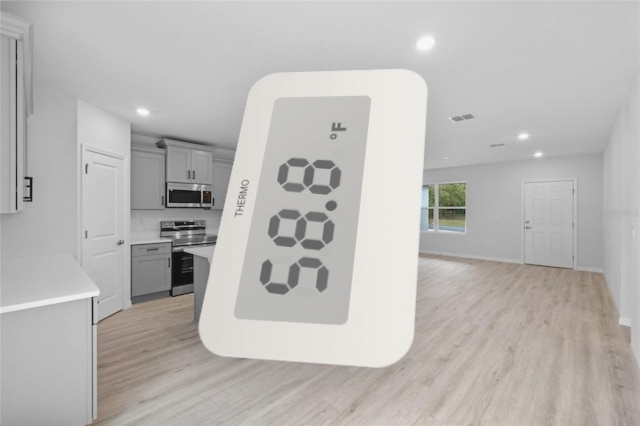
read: 58.8 °F
